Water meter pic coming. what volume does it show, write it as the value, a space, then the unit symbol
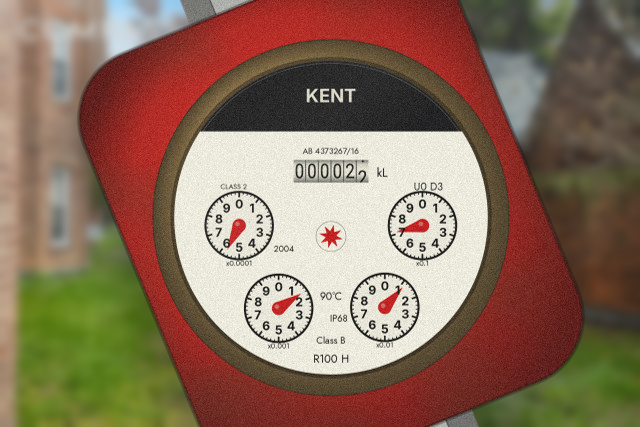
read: 21.7115 kL
